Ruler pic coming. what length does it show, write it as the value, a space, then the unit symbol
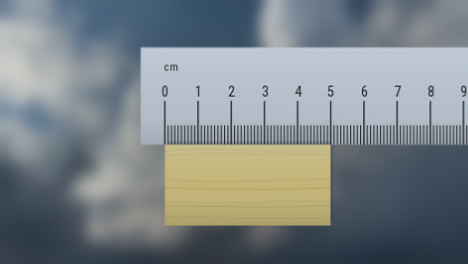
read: 5 cm
